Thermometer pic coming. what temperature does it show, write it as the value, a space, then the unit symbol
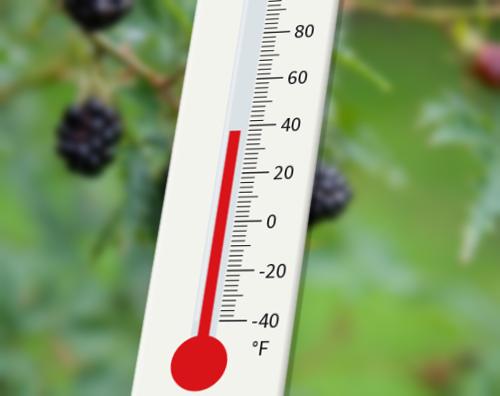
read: 38 °F
